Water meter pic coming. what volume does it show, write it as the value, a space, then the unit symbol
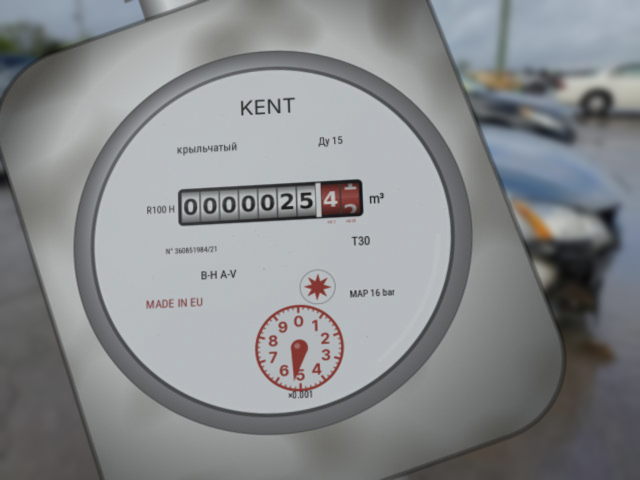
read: 25.415 m³
